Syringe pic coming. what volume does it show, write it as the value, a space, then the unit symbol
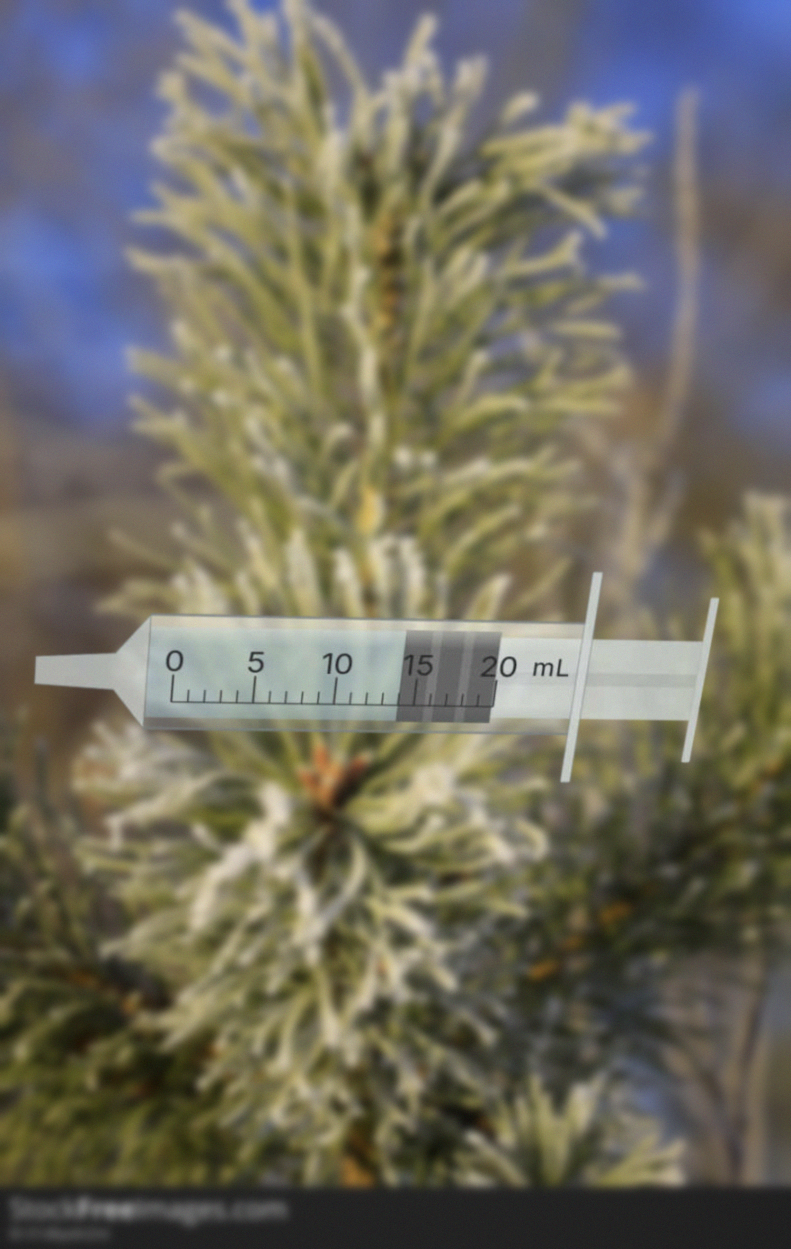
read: 14 mL
